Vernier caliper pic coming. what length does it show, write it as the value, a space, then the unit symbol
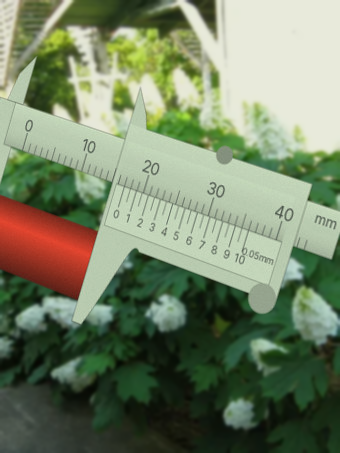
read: 17.0 mm
